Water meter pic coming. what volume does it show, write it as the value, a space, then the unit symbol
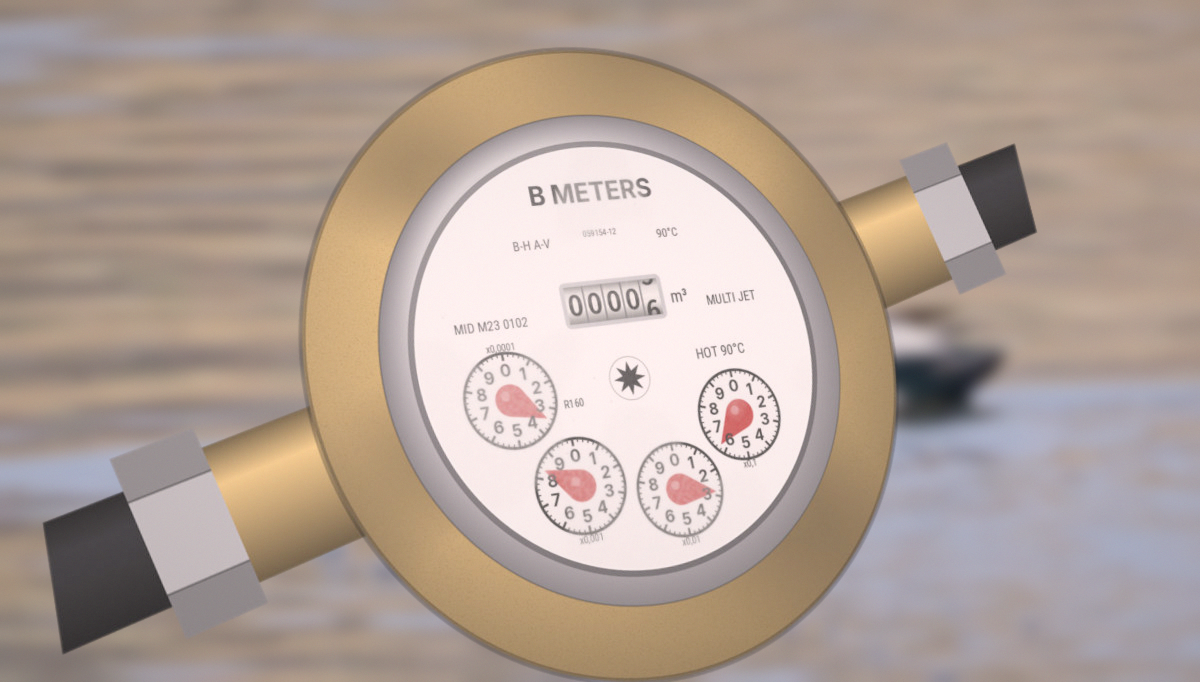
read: 5.6283 m³
